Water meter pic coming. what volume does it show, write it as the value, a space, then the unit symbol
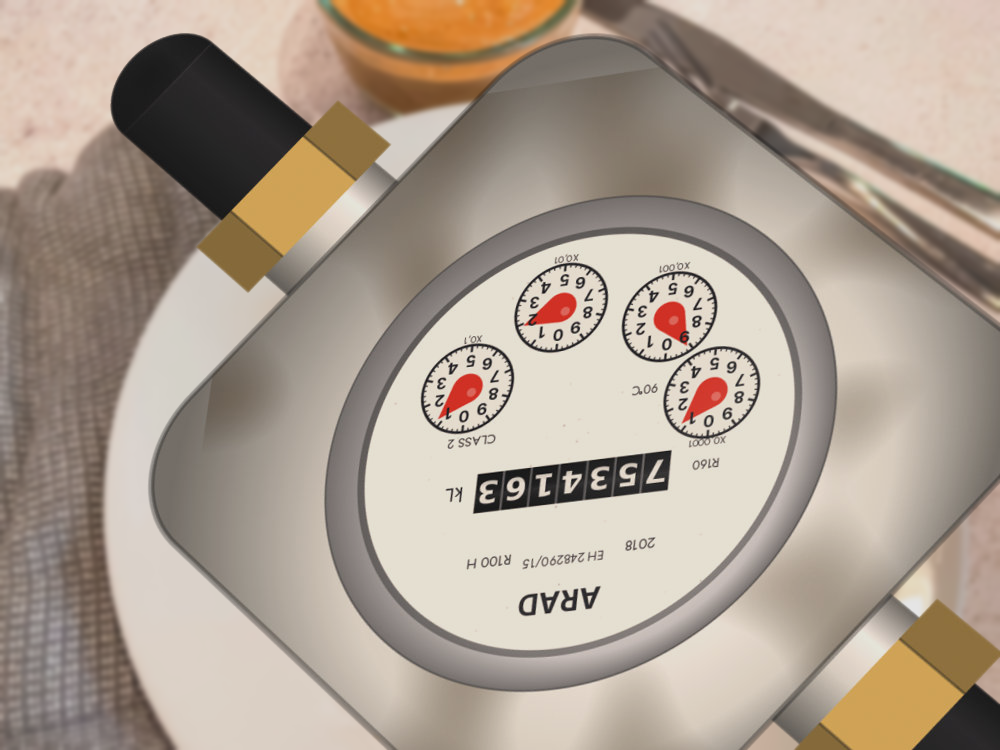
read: 7534163.1191 kL
